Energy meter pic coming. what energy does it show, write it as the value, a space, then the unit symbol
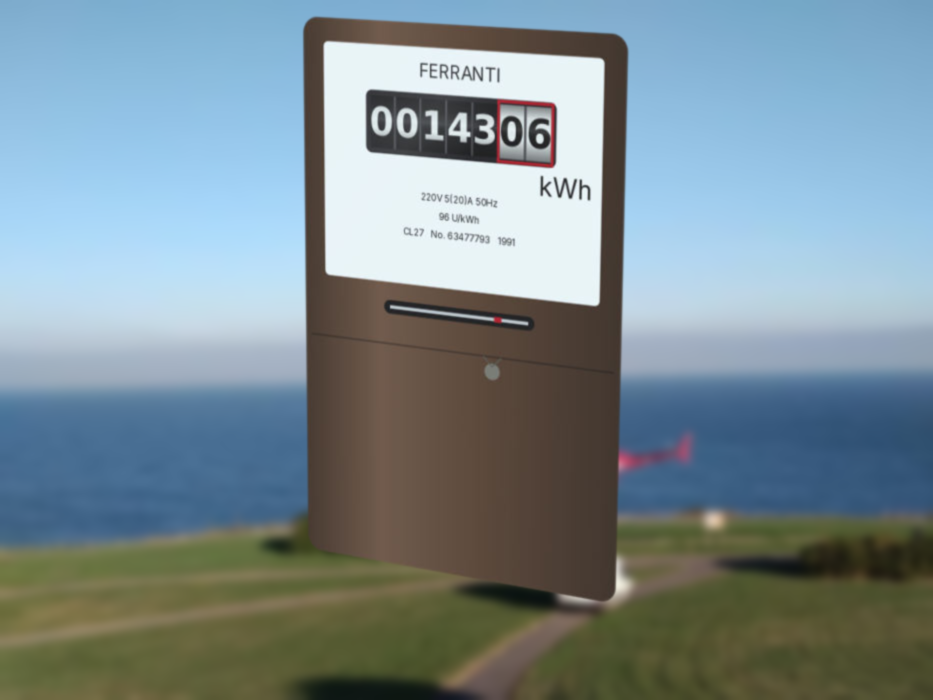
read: 143.06 kWh
